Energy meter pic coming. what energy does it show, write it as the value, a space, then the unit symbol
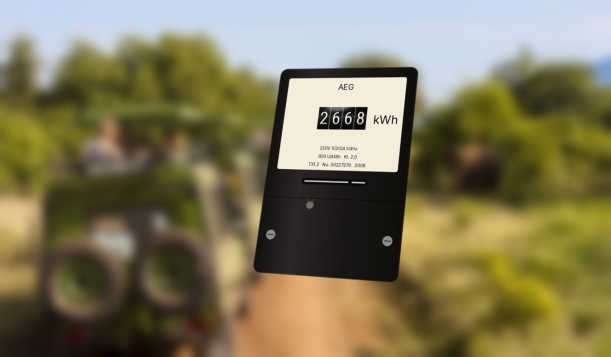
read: 2668 kWh
